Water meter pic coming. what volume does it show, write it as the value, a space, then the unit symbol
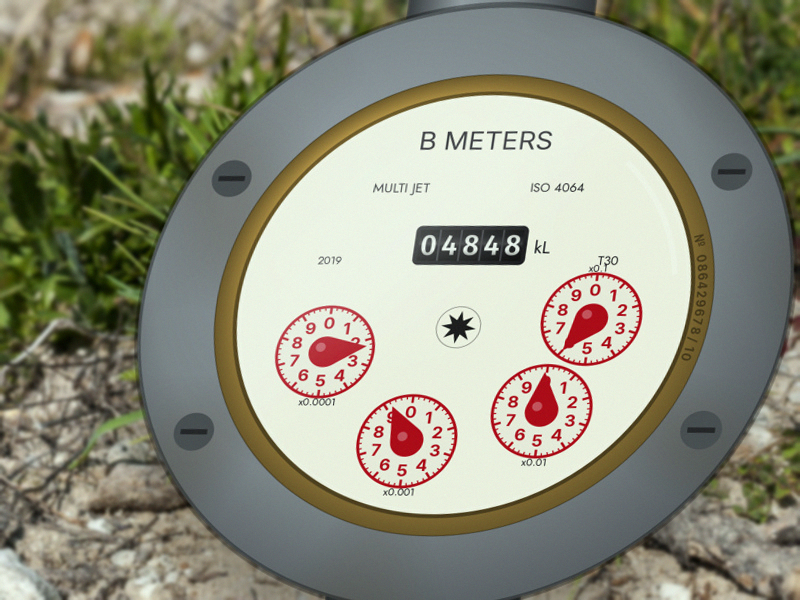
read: 4848.5992 kL
